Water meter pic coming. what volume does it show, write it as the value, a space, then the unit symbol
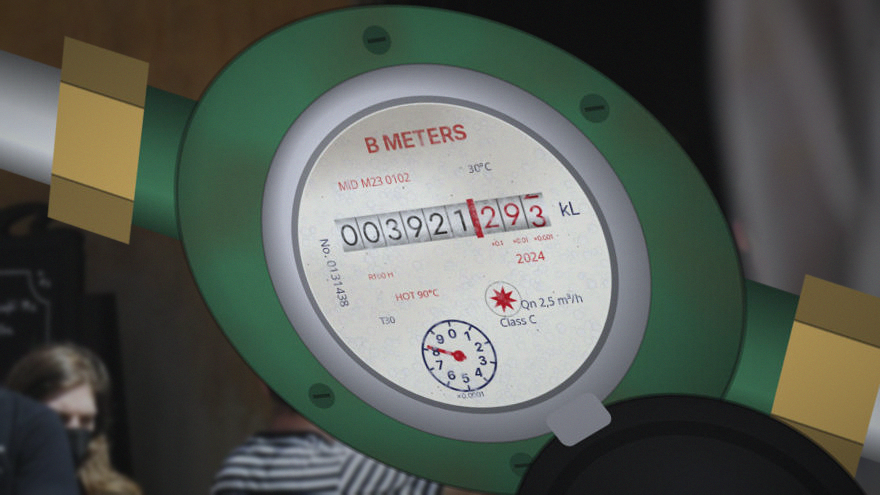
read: 3921.2928 kL
